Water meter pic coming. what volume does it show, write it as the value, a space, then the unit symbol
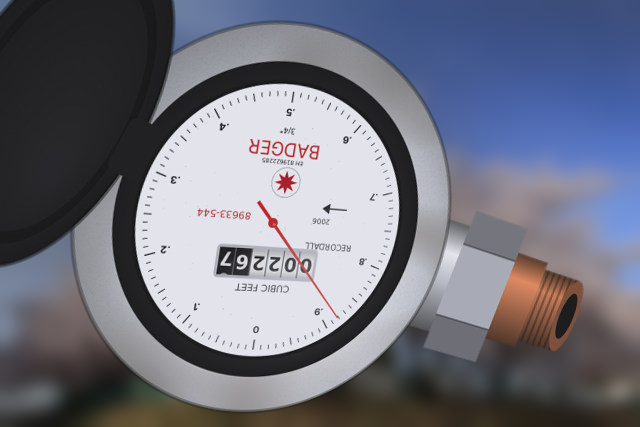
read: 2266.88 ft³
